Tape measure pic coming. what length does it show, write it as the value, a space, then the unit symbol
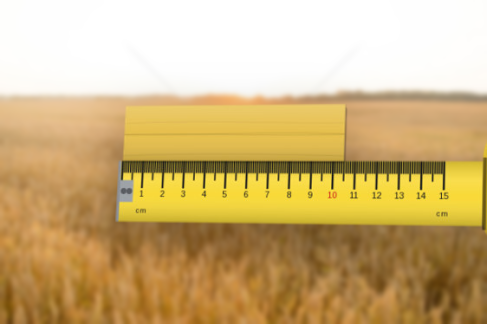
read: 10.5 cm
